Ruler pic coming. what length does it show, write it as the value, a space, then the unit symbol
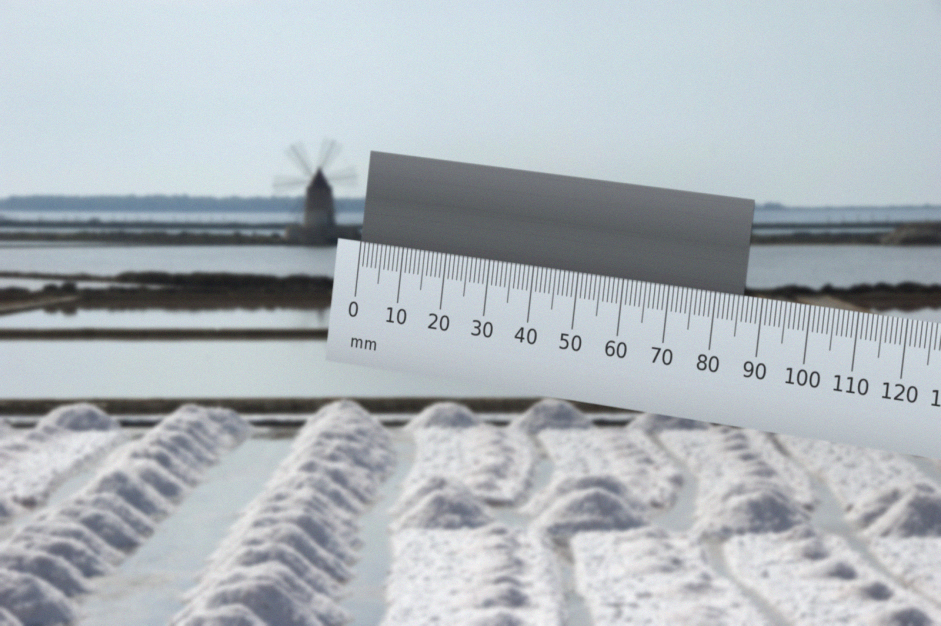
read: 86 mm
